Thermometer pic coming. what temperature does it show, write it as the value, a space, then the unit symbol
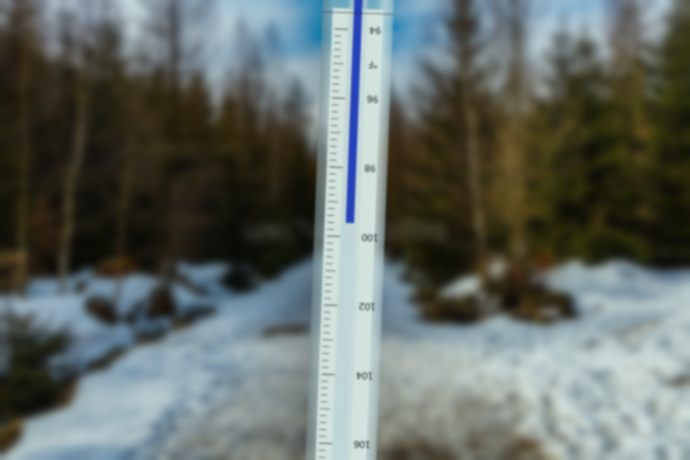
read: 99.6 °F
